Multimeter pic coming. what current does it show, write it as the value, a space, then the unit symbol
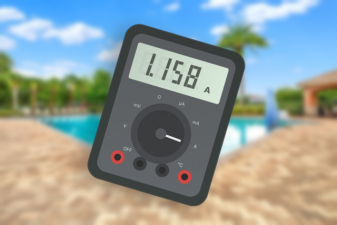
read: 1.158 A
